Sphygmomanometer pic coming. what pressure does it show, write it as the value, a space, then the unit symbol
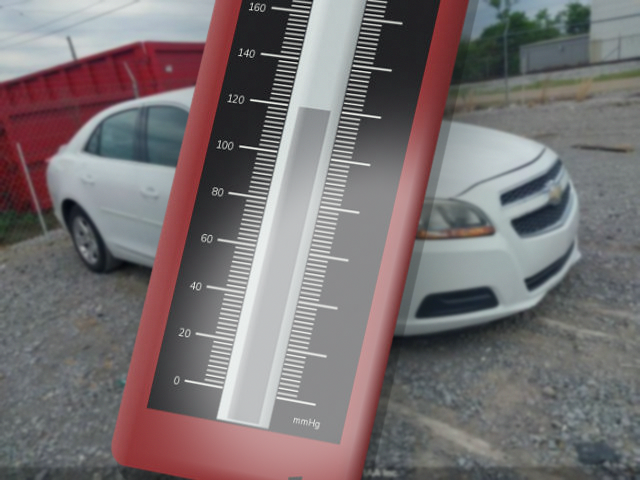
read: 120 mmHg
